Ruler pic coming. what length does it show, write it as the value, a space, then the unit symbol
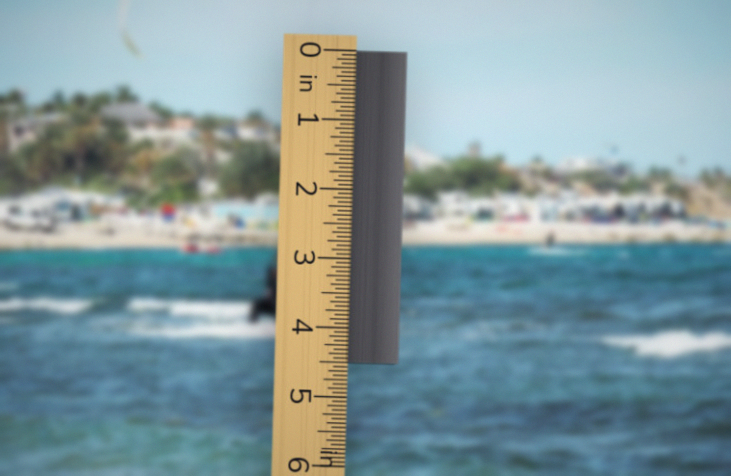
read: 4.5 in
